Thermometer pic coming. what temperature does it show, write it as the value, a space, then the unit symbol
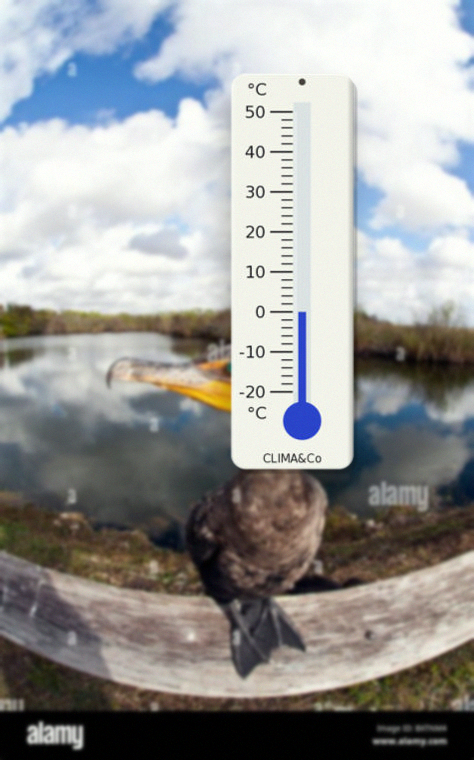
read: 0 °C
